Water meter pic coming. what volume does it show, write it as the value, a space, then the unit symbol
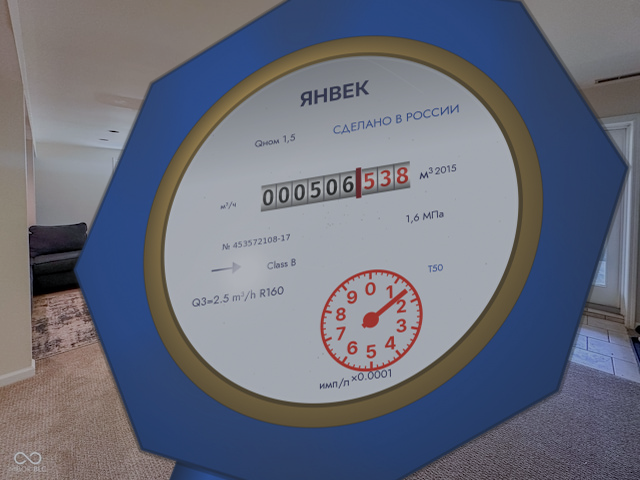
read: 506.5381 m³
